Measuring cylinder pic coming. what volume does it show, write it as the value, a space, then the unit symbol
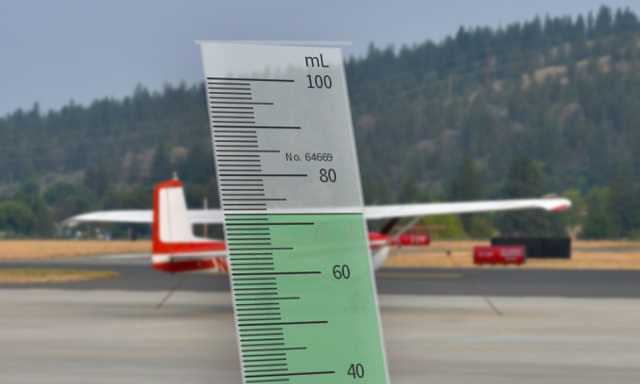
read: 72 mL
